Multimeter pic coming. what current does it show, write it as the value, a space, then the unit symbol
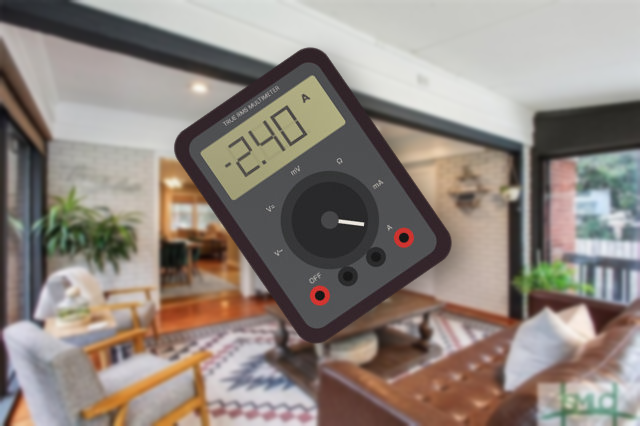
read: -2.40 A
